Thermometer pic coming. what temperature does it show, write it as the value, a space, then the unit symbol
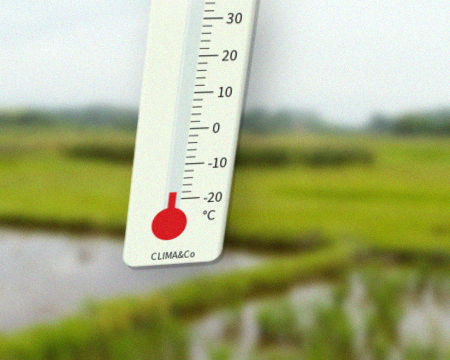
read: -18 °C
